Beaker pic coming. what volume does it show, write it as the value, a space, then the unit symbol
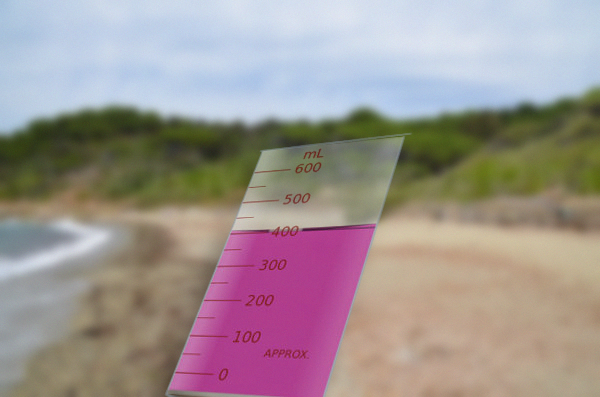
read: 400 mL
